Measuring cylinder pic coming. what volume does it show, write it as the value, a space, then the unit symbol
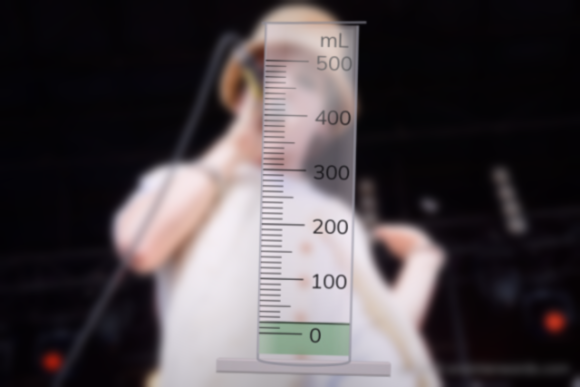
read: 20 mL
